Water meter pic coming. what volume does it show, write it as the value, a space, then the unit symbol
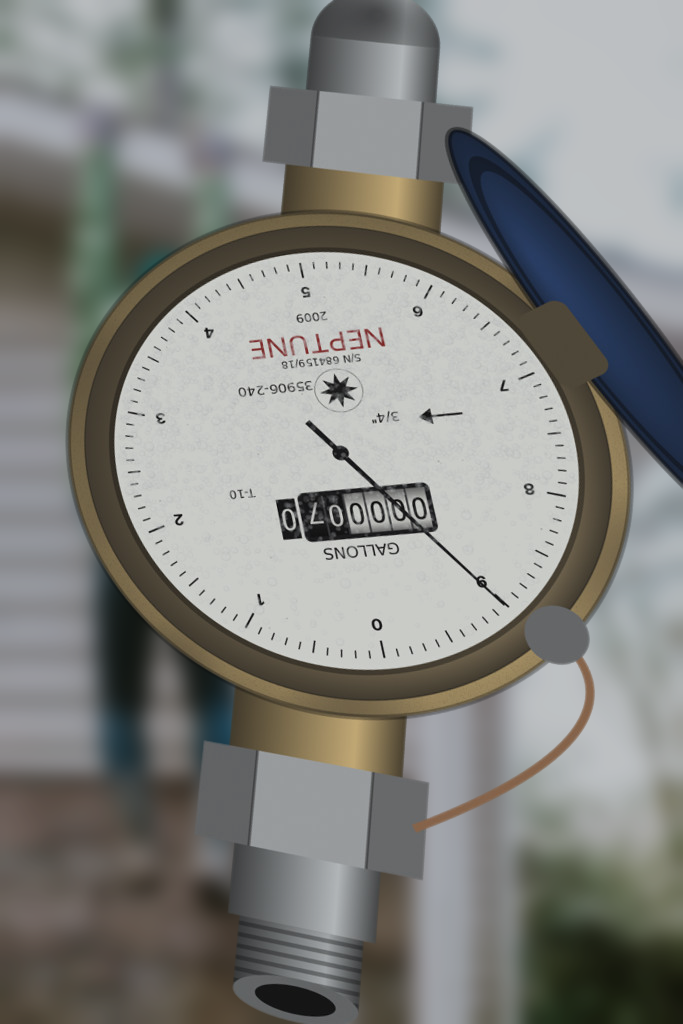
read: 69.0 gal
